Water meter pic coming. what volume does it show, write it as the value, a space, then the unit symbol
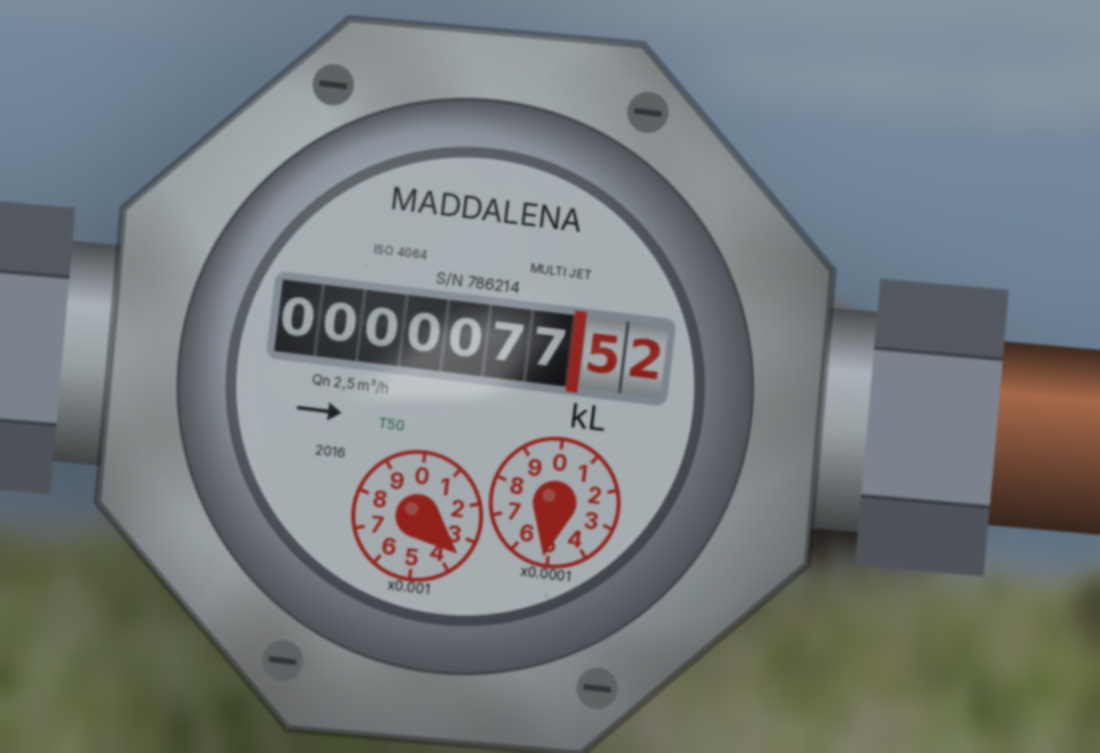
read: 77.5235 kL
